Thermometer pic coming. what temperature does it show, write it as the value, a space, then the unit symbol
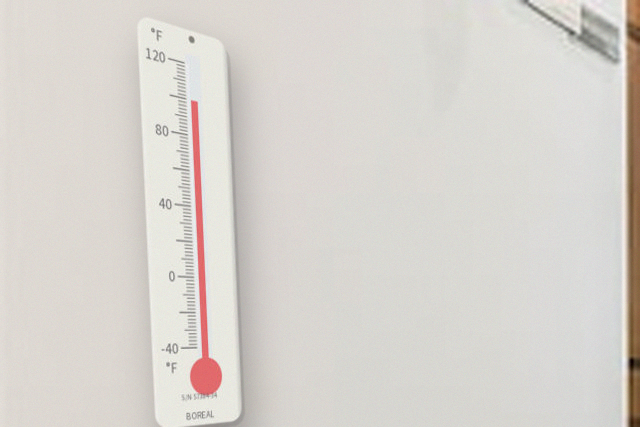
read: 100 °F
